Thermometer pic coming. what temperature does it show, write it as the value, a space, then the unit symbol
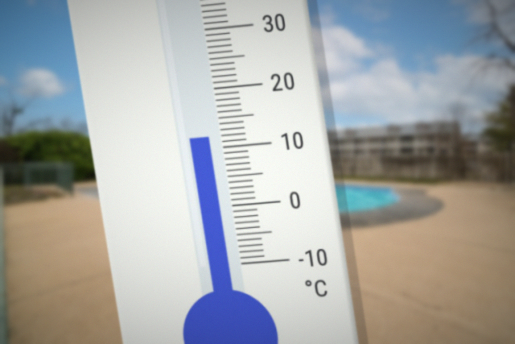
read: 12 °C
